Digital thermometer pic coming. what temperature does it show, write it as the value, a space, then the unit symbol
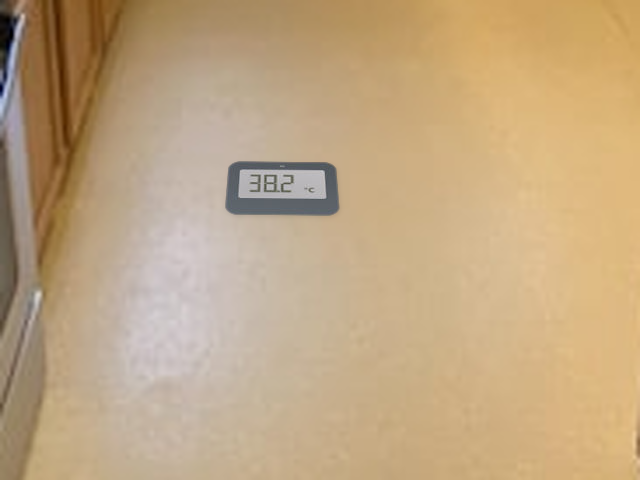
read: 38.2 °C
